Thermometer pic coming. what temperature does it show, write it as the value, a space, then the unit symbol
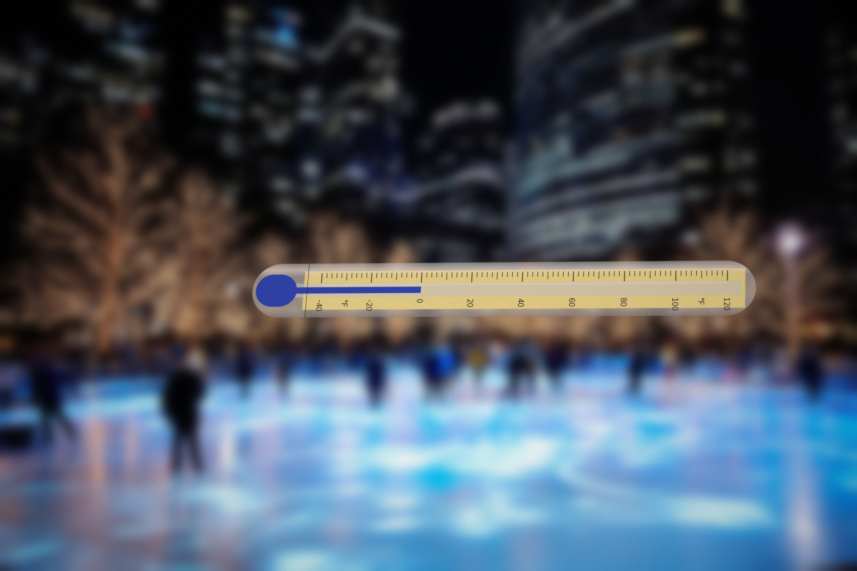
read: 0 °F
